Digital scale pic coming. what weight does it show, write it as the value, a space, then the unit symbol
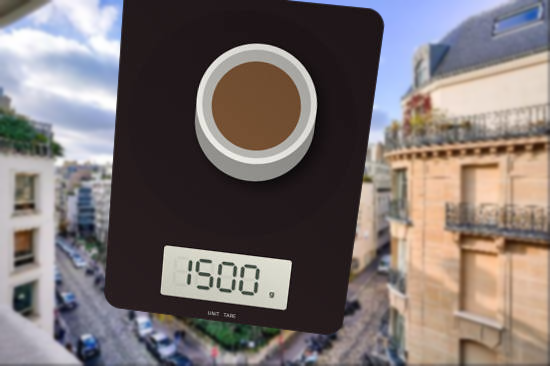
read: 1500 g
